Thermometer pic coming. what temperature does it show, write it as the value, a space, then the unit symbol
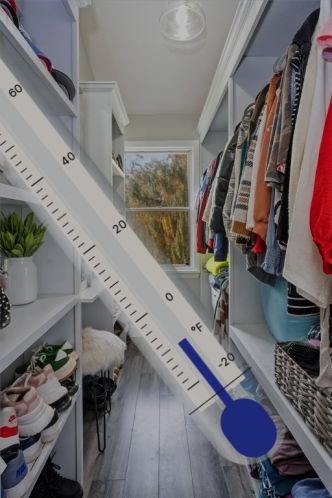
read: -10 °F
